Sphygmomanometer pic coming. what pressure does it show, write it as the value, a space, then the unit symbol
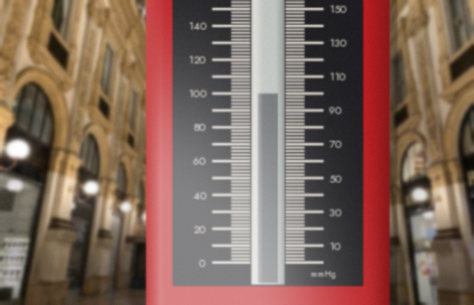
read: 100 mmHg
